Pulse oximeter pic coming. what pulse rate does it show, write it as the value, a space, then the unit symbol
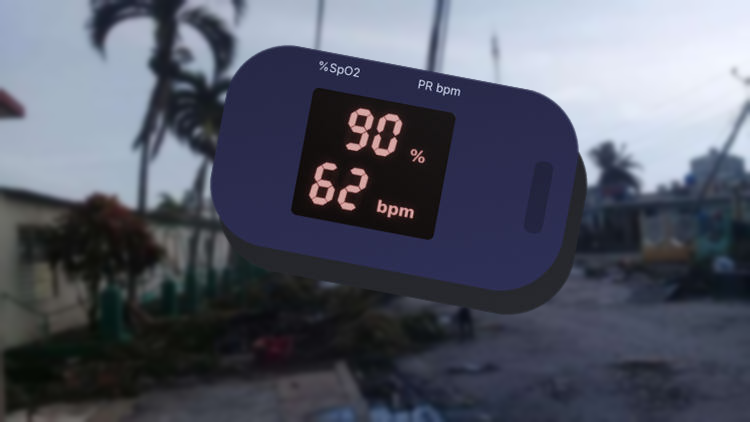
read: 62 bpm
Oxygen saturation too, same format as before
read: 90 %
